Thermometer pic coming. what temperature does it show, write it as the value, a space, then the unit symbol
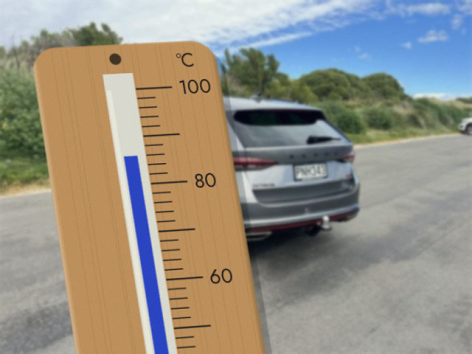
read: 86 °C
